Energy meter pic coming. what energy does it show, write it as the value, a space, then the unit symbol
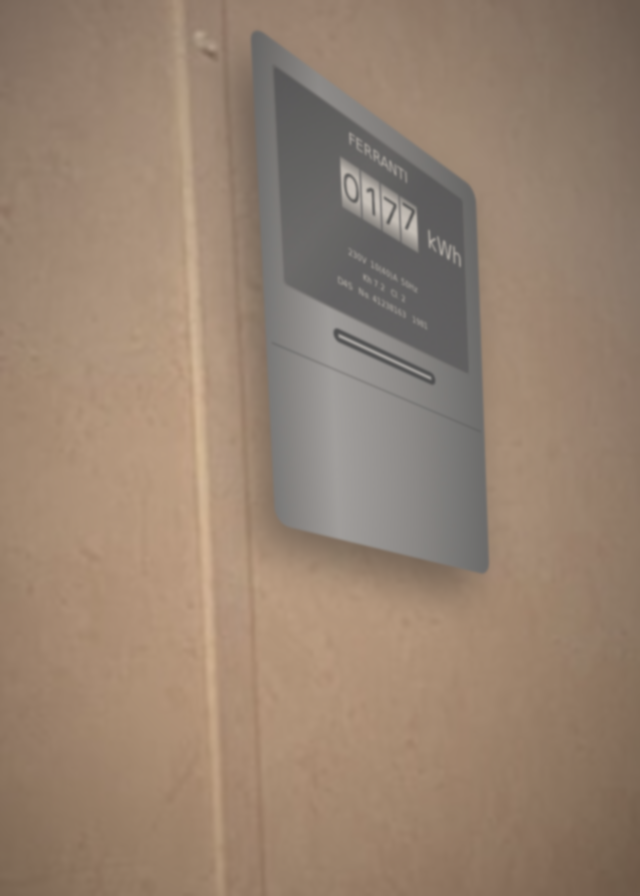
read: 177 kWh
